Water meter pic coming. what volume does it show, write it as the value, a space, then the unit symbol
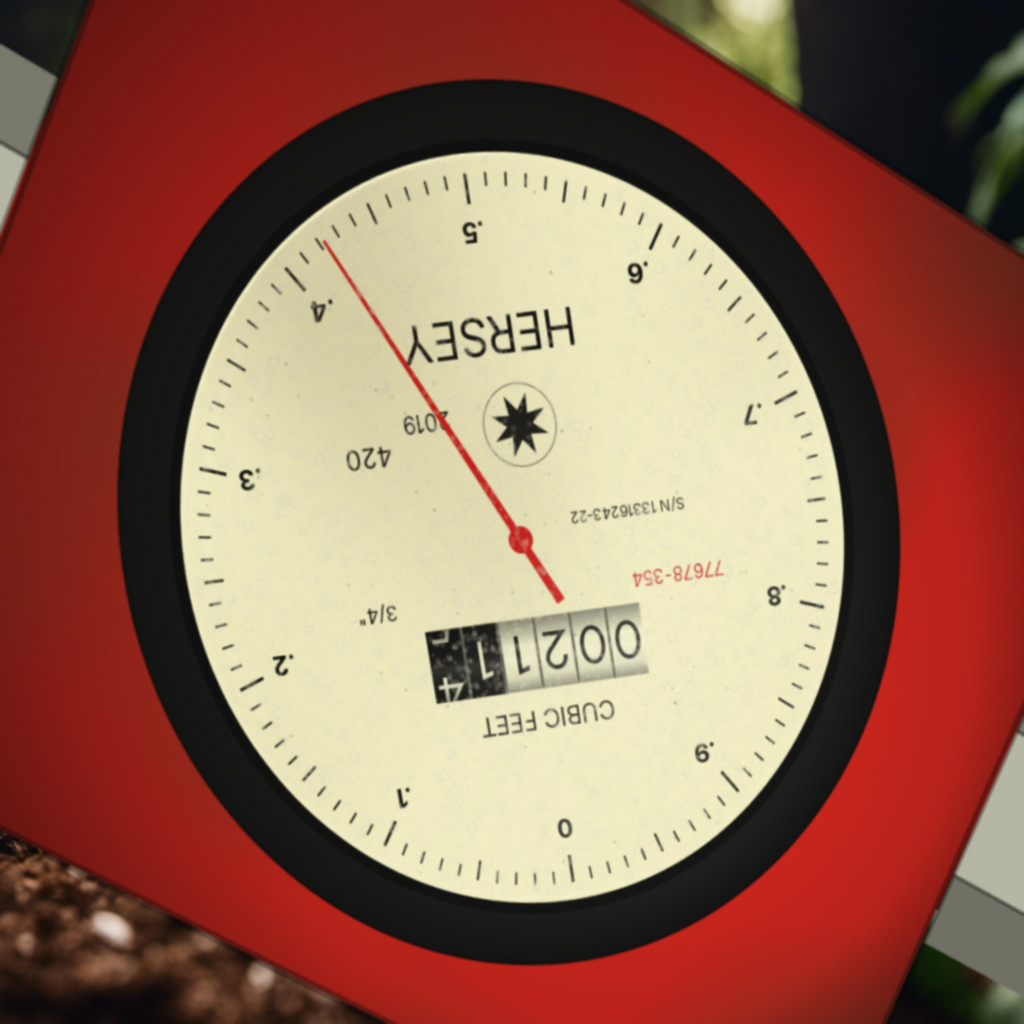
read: 2114.42 ft³
